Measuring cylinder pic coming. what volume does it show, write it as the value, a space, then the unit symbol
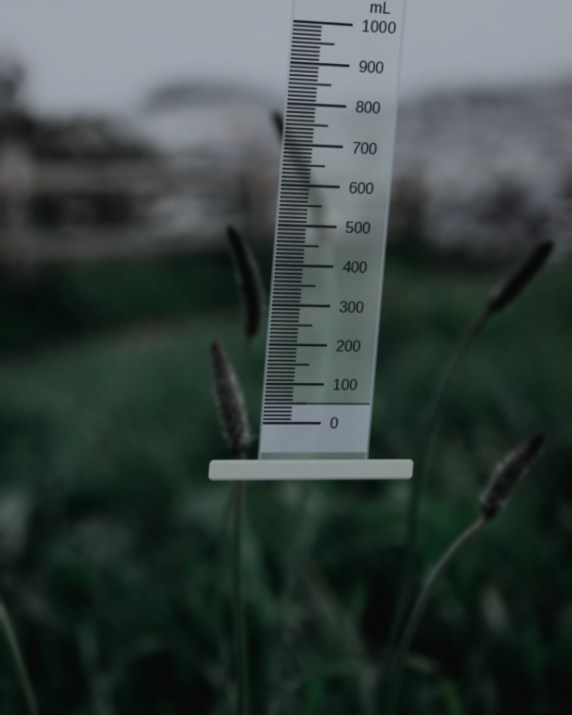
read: 50 mL
